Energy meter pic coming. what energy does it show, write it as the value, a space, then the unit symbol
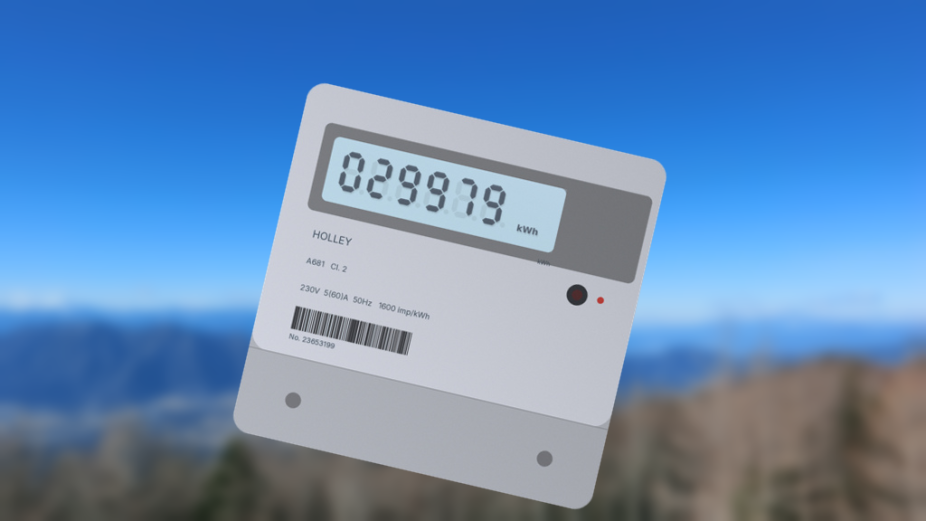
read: 29979 kWh
